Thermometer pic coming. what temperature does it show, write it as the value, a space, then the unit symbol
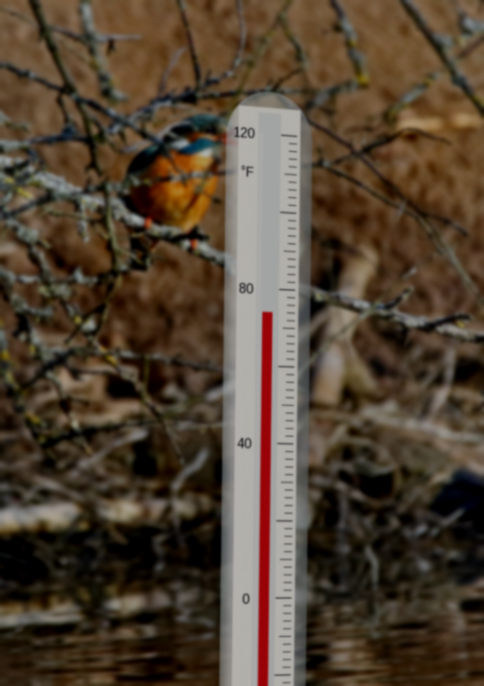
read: 74 °F
